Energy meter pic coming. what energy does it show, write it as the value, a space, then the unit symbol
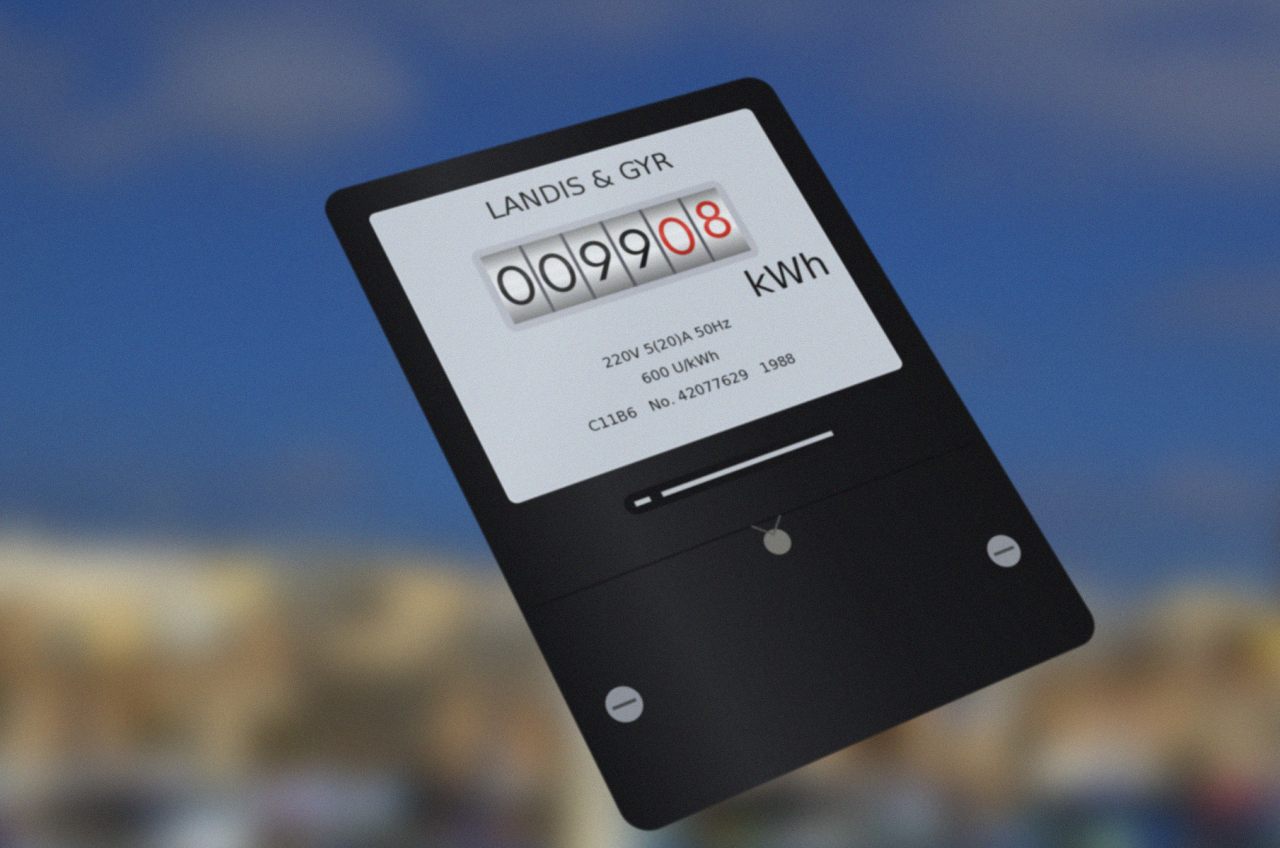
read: 99.08 kWh
